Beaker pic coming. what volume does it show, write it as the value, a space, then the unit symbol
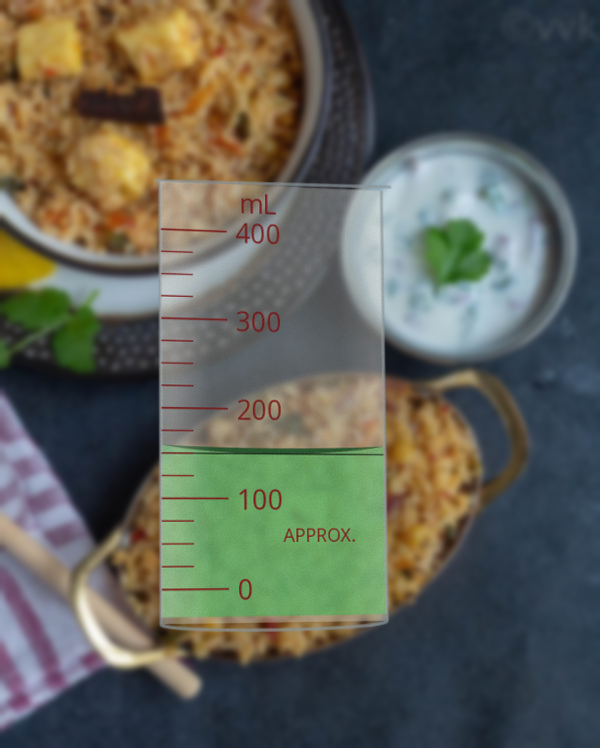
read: 150 mL
